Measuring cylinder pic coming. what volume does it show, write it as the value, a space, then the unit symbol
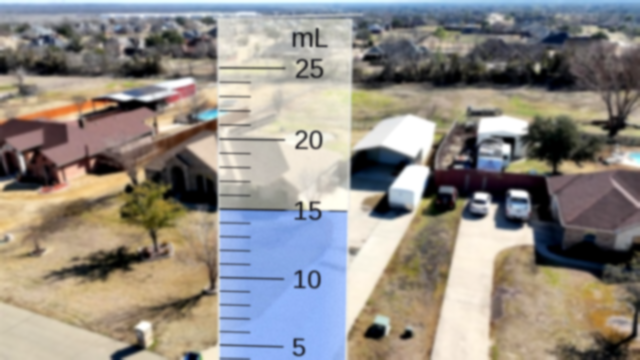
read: 15 mL
